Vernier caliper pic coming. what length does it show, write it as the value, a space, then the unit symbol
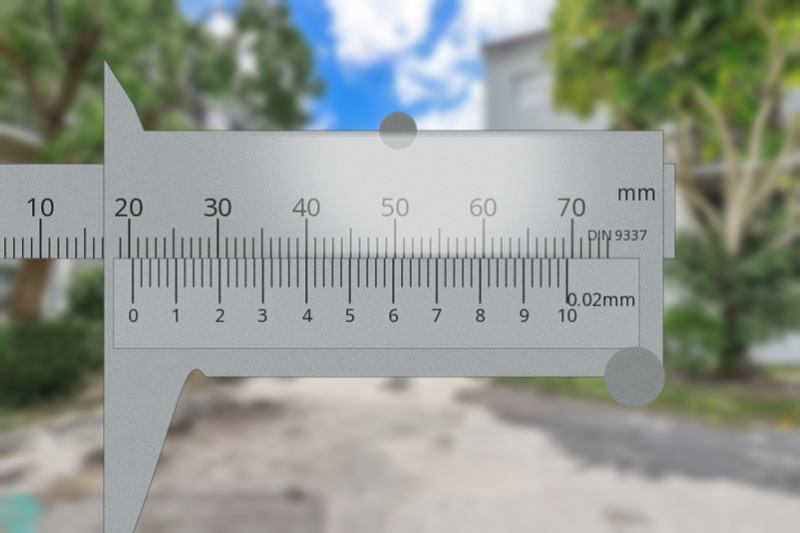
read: 20.4 mm
